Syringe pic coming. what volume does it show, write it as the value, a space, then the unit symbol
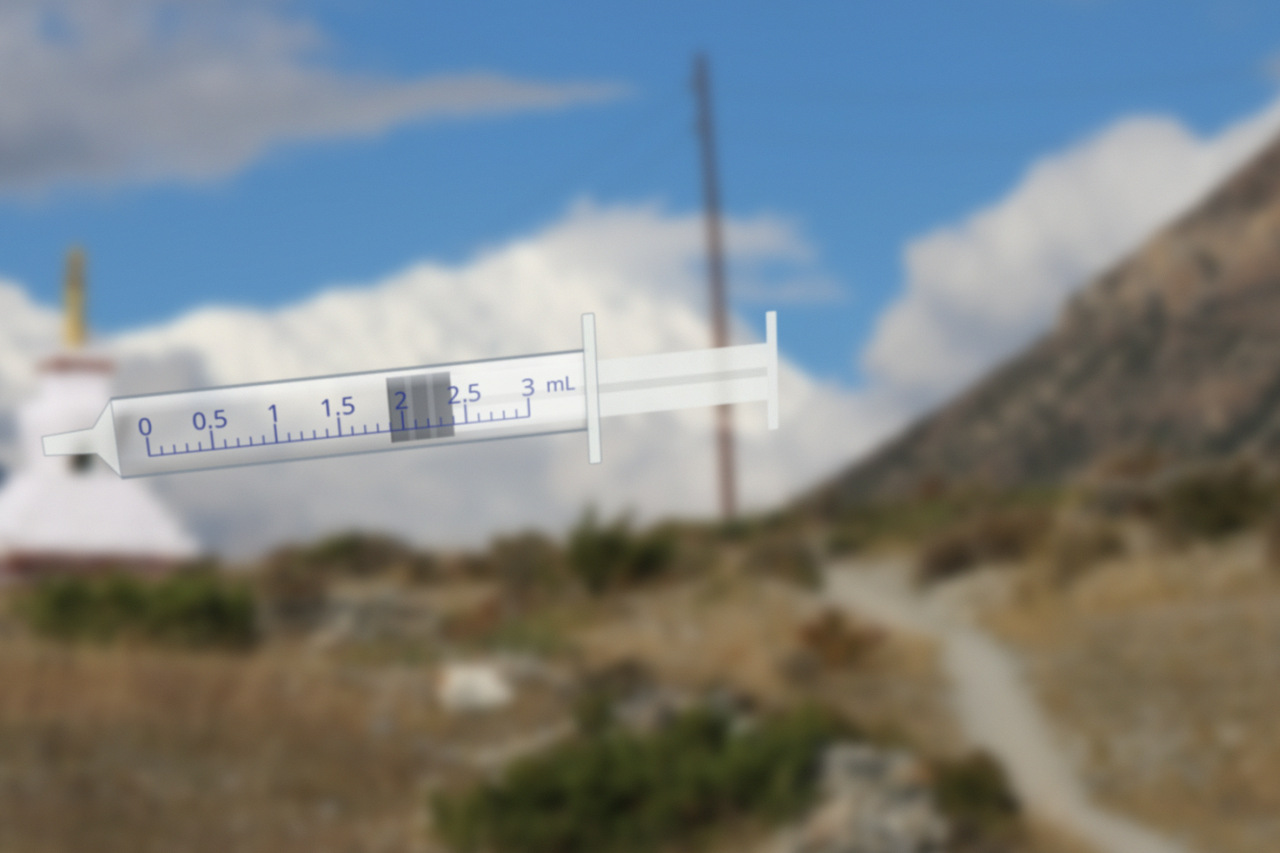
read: 1.9 mL
